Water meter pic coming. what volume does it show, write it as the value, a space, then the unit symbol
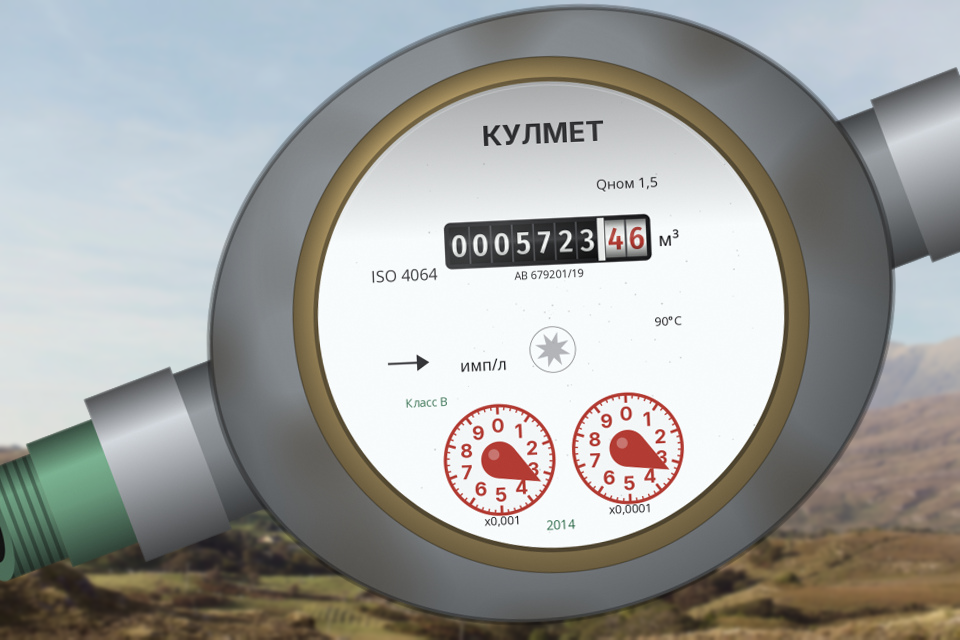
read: 5723.4633 m³
